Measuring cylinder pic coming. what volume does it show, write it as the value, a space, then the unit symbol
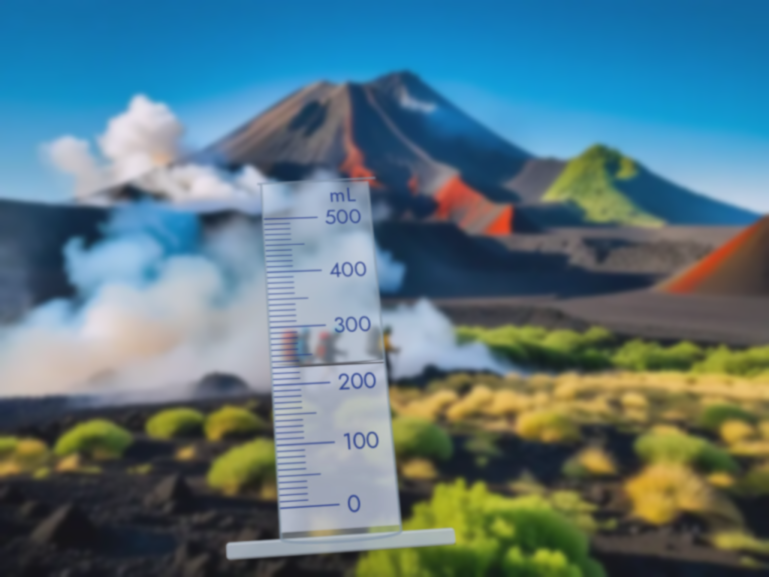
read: 230 mL
